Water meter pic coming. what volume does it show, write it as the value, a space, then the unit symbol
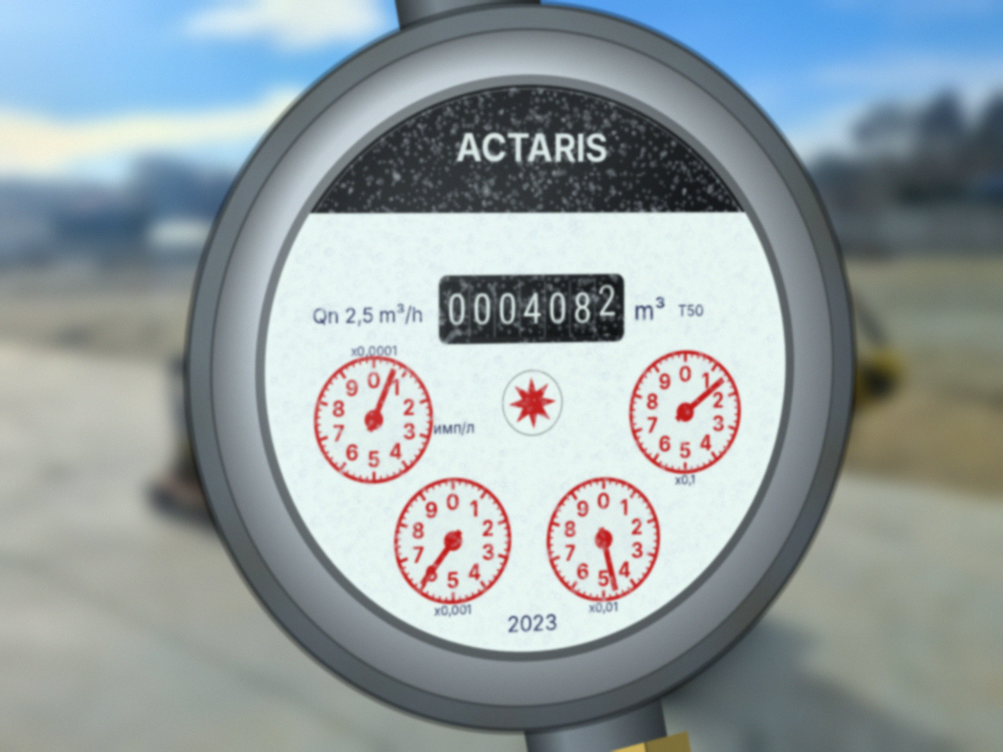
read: 4082.1460 m³
